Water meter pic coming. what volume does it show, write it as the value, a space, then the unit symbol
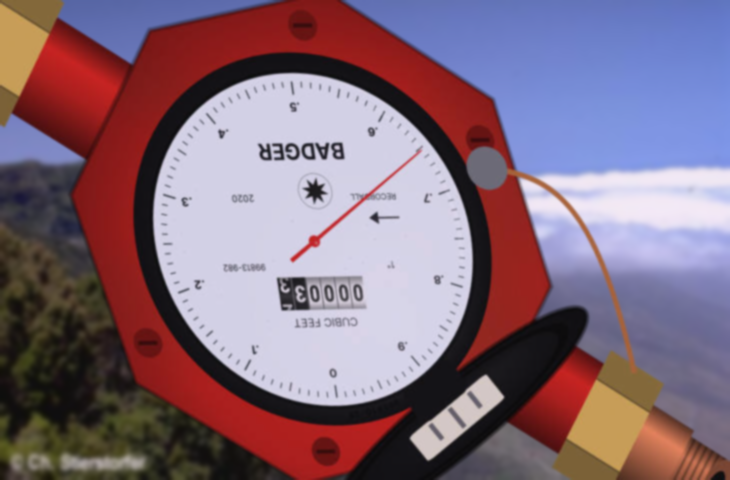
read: 32.65 ft³
